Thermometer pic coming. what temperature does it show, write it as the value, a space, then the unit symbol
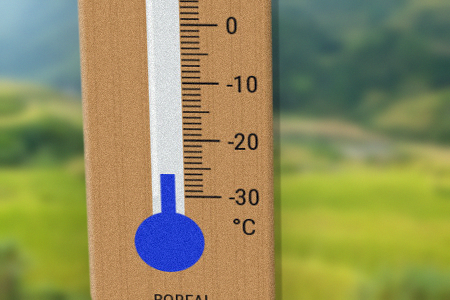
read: -26 °C
